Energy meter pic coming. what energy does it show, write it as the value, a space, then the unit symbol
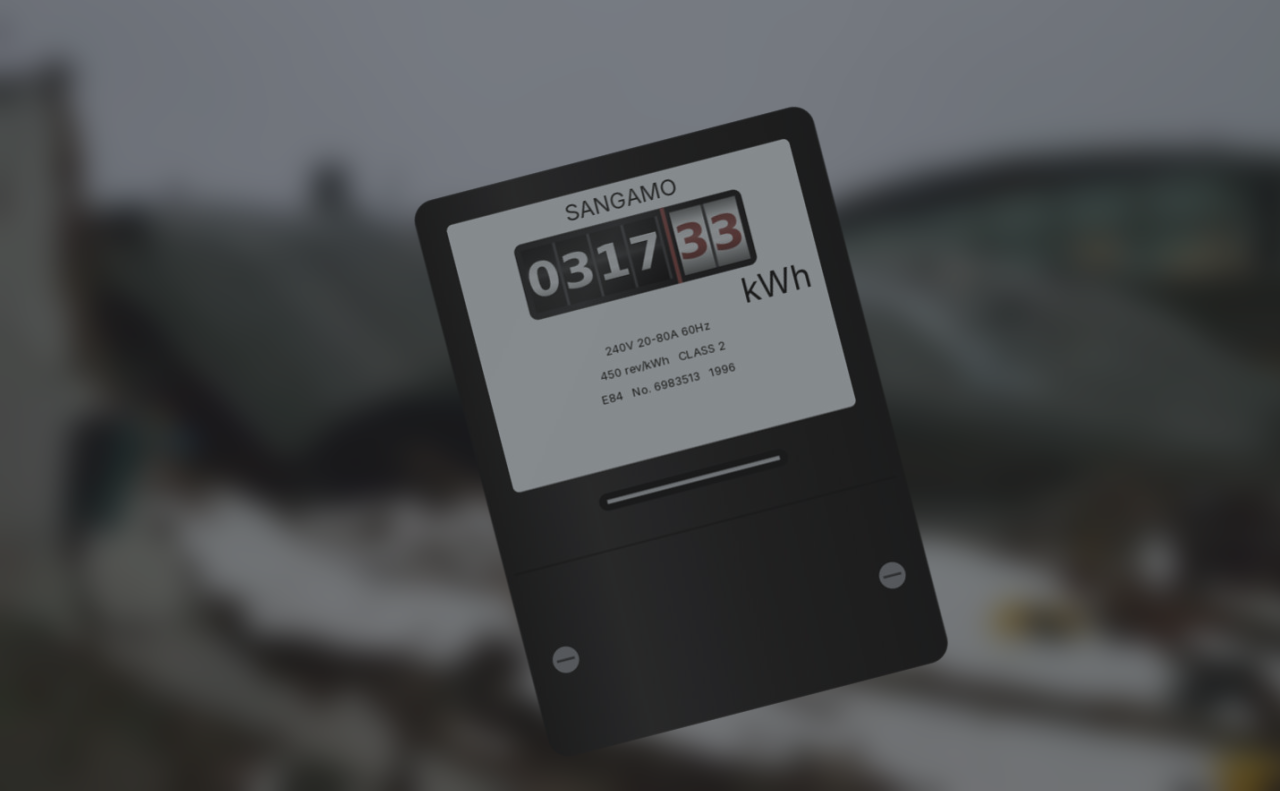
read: 317.33 kWh
